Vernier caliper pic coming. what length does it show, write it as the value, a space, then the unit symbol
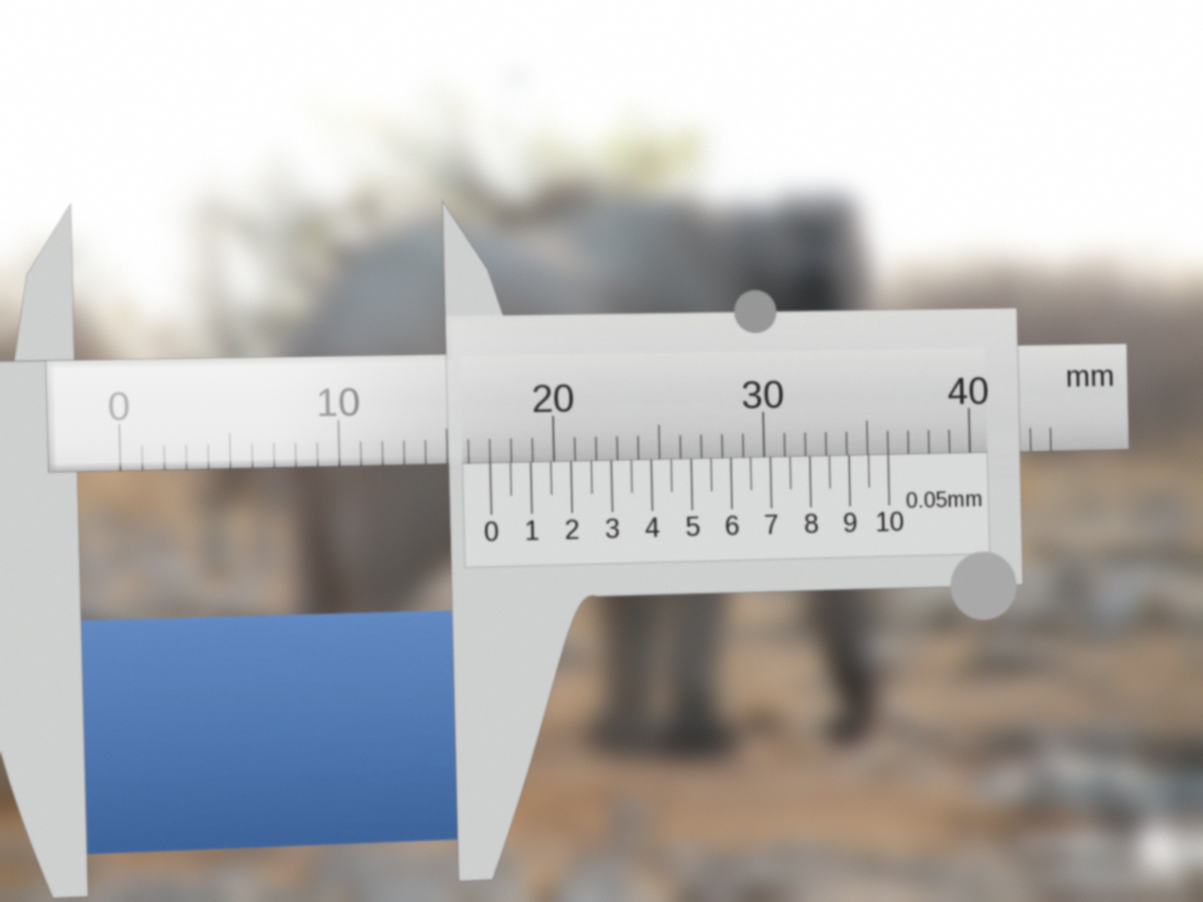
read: 17.0 mm
